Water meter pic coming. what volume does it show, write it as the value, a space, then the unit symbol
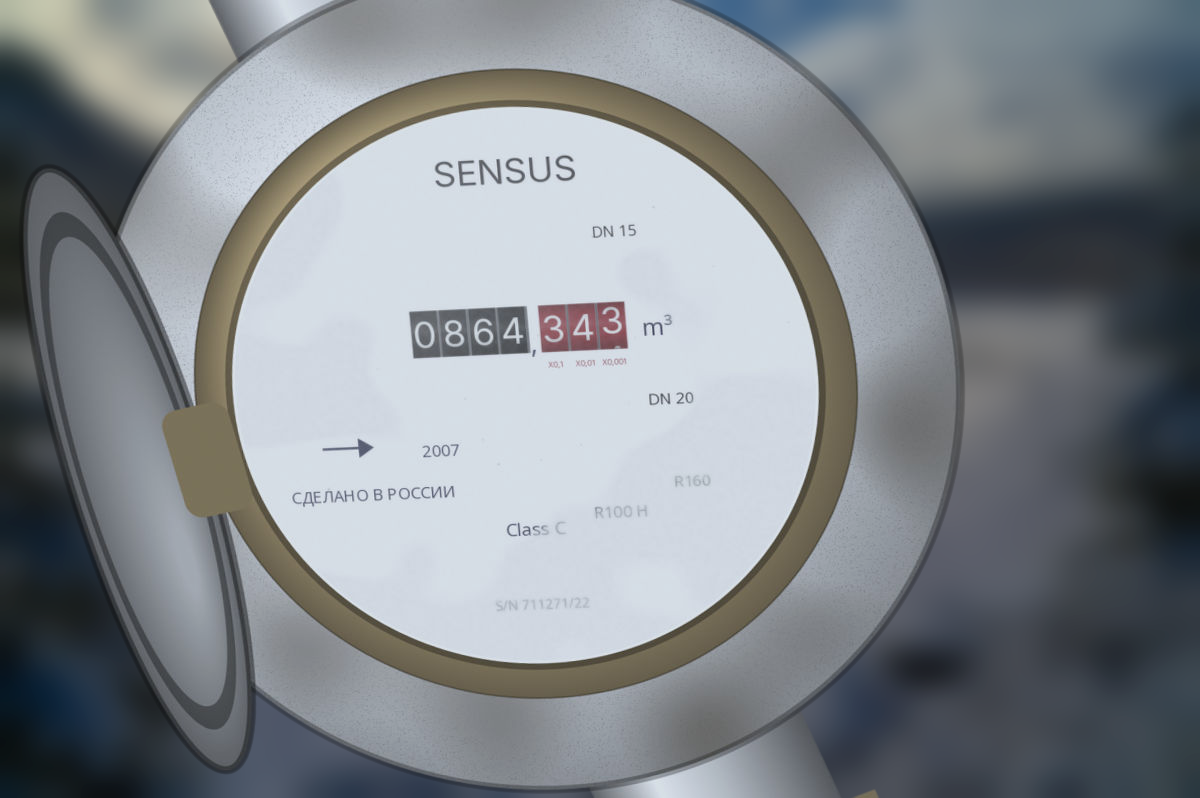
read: 864.343 m³
